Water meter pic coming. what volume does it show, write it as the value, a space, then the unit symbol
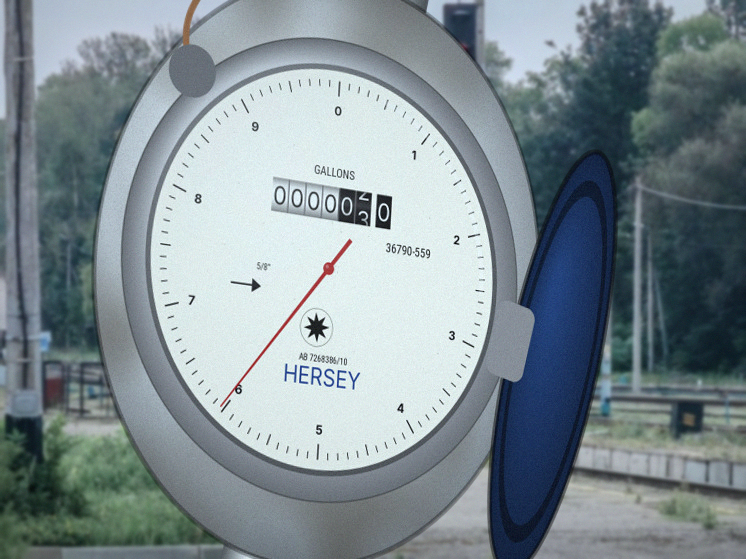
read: 26.0 gal
